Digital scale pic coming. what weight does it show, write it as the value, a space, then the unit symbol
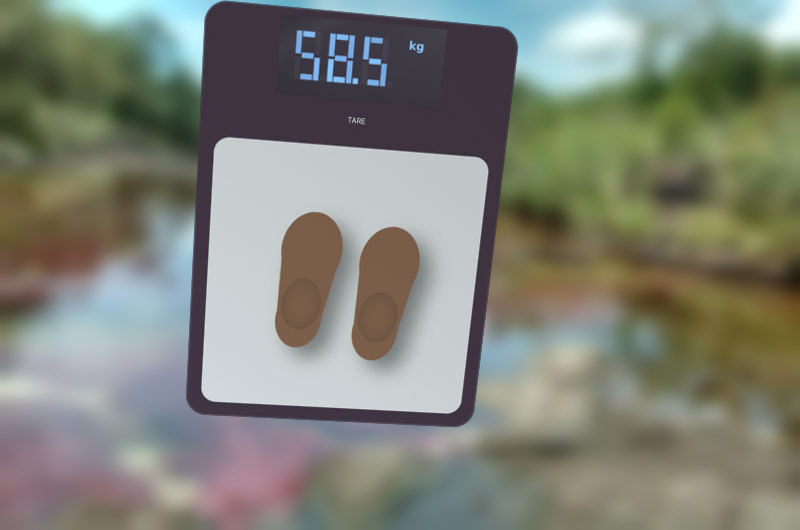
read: 58.5 kg
